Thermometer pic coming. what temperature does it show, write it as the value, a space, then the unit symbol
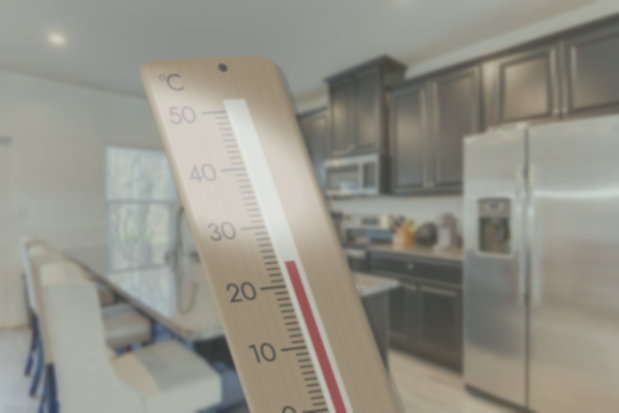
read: 24 °C
